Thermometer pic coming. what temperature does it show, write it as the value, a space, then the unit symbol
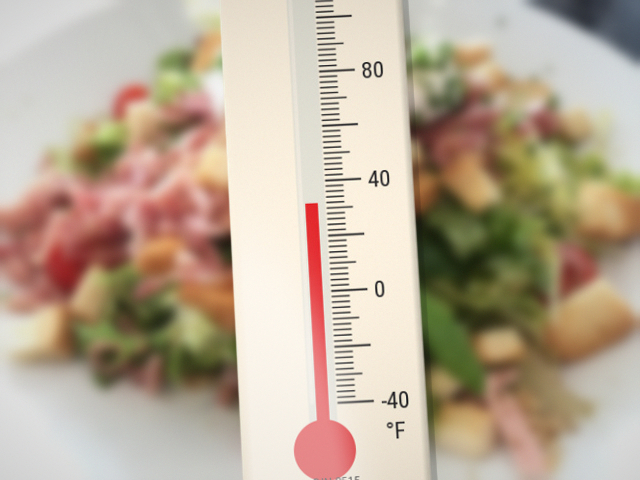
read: 32 °F
